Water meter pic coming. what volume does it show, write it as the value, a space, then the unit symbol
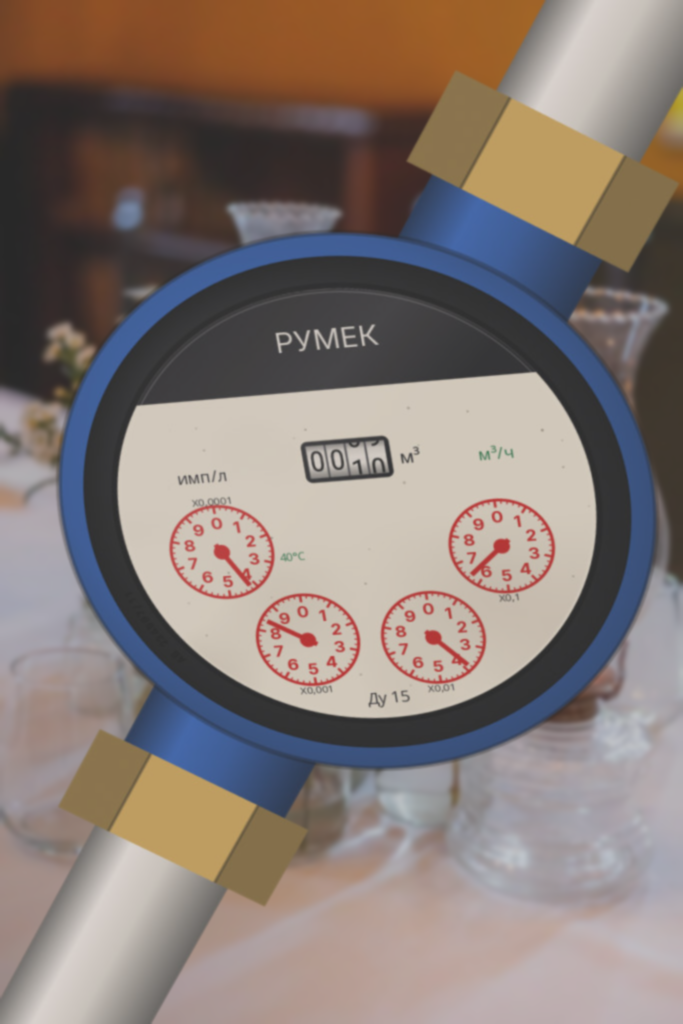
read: 9.6384 m³
